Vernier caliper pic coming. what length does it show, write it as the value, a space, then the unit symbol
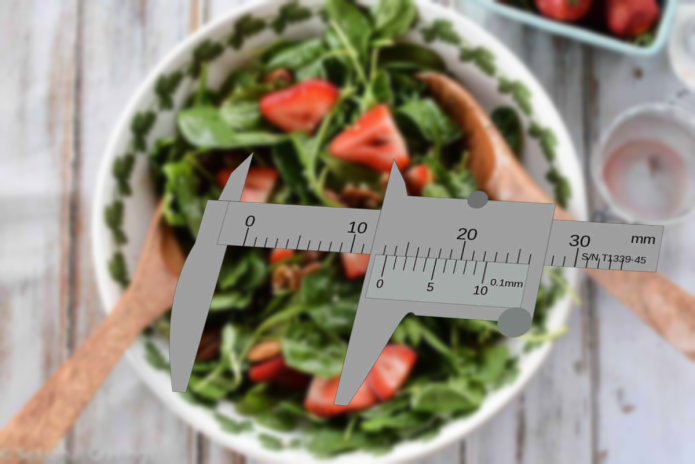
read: 13.3 mm
